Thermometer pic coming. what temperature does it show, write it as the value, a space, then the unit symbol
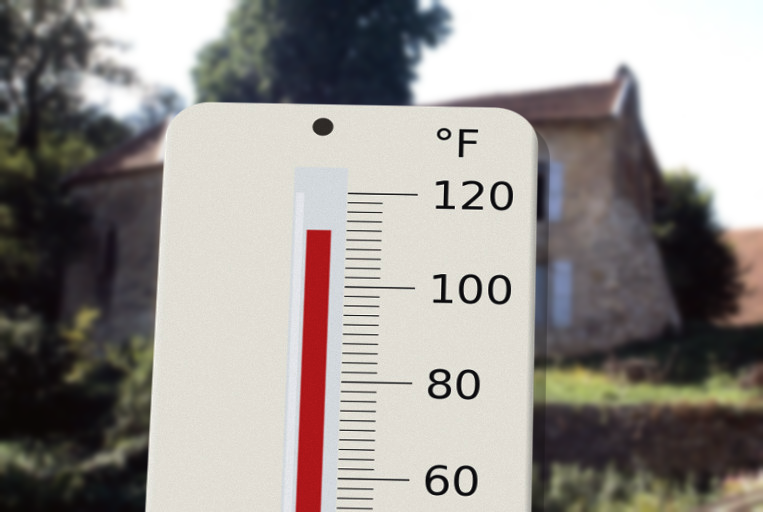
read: 112 °F
